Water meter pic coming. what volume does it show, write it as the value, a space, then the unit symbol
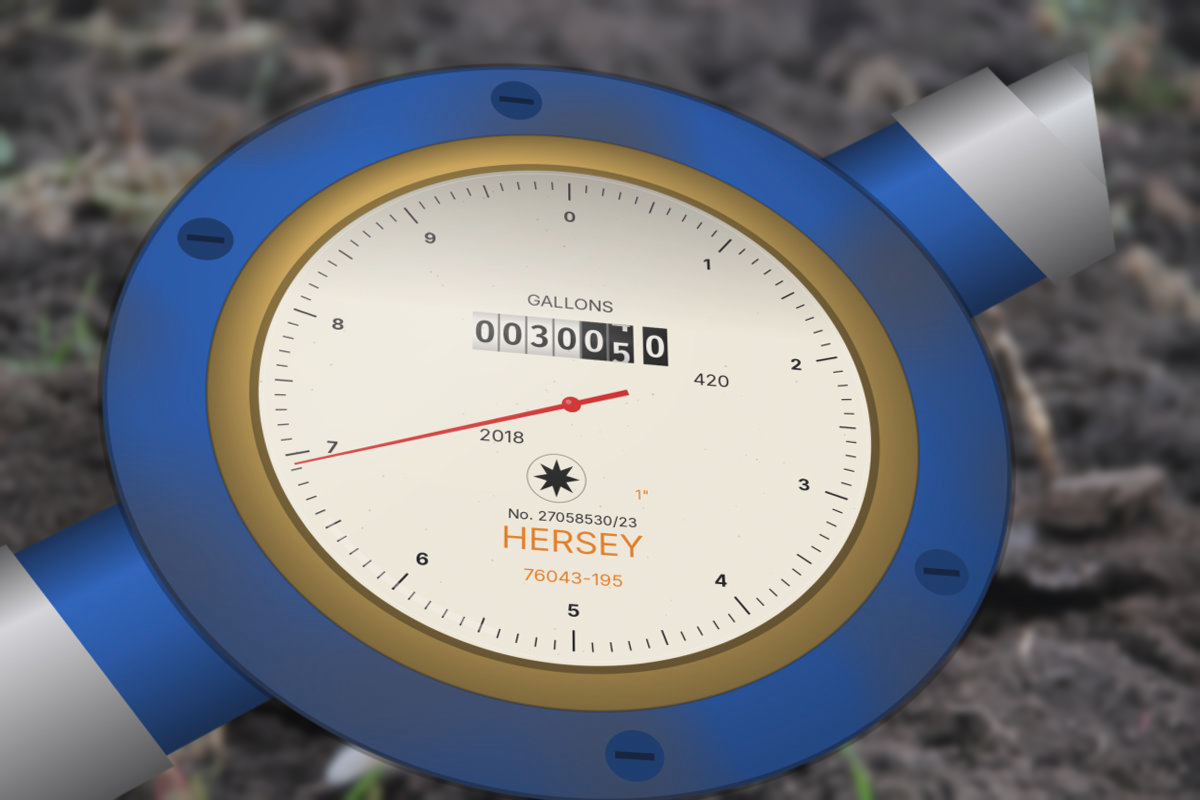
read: 30046.9 gal
